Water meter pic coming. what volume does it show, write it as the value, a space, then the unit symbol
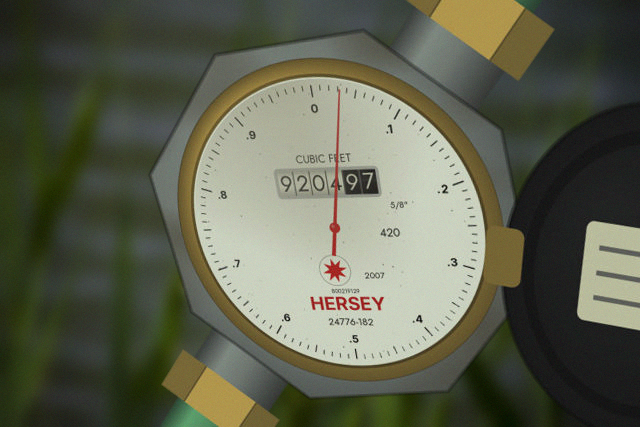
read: 920497.03 ft³
